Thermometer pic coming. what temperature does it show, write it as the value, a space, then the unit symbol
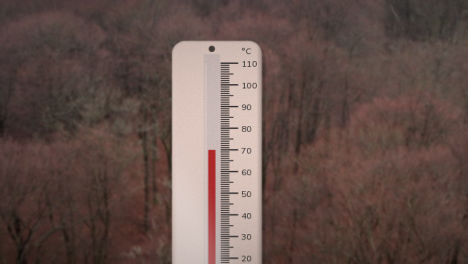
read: 70 °C
